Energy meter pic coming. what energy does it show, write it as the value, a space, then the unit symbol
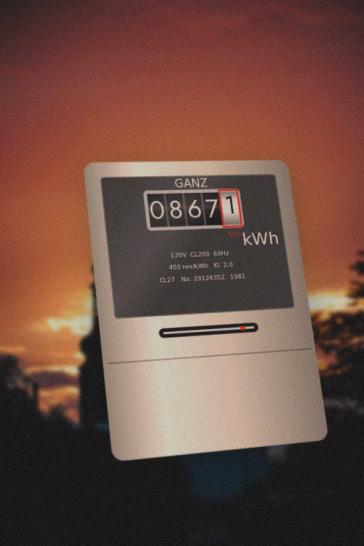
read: 867.1 kWh
